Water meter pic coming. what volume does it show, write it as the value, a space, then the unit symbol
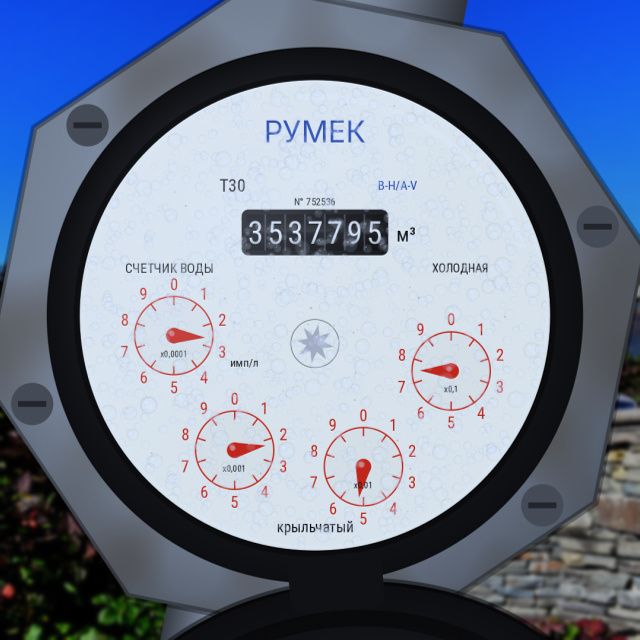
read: 3537795.7522 m³
